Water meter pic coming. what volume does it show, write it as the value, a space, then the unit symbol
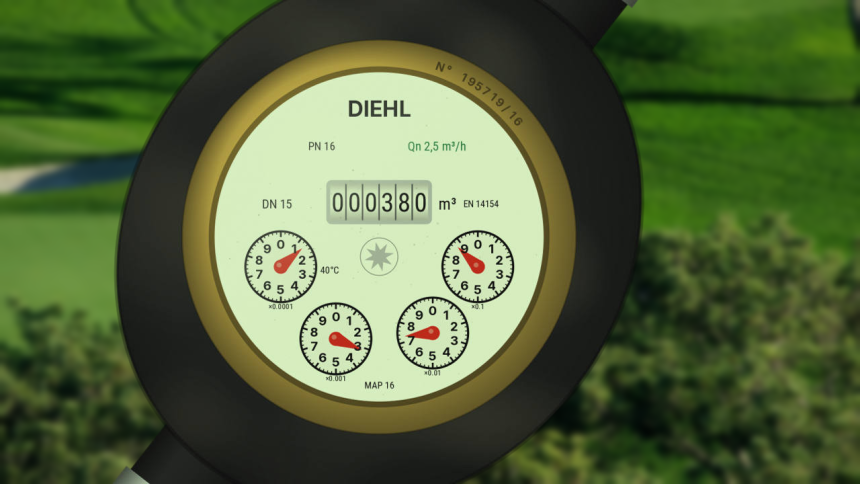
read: 380.8731 m³
